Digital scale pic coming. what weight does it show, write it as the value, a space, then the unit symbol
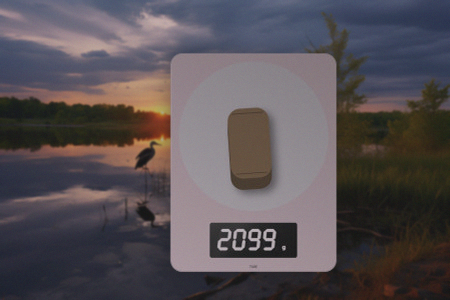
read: 2099 g
